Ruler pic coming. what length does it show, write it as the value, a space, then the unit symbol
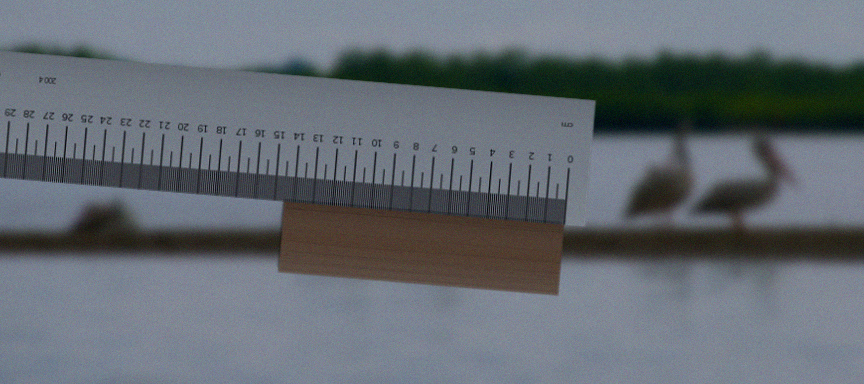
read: 14.5 cm
